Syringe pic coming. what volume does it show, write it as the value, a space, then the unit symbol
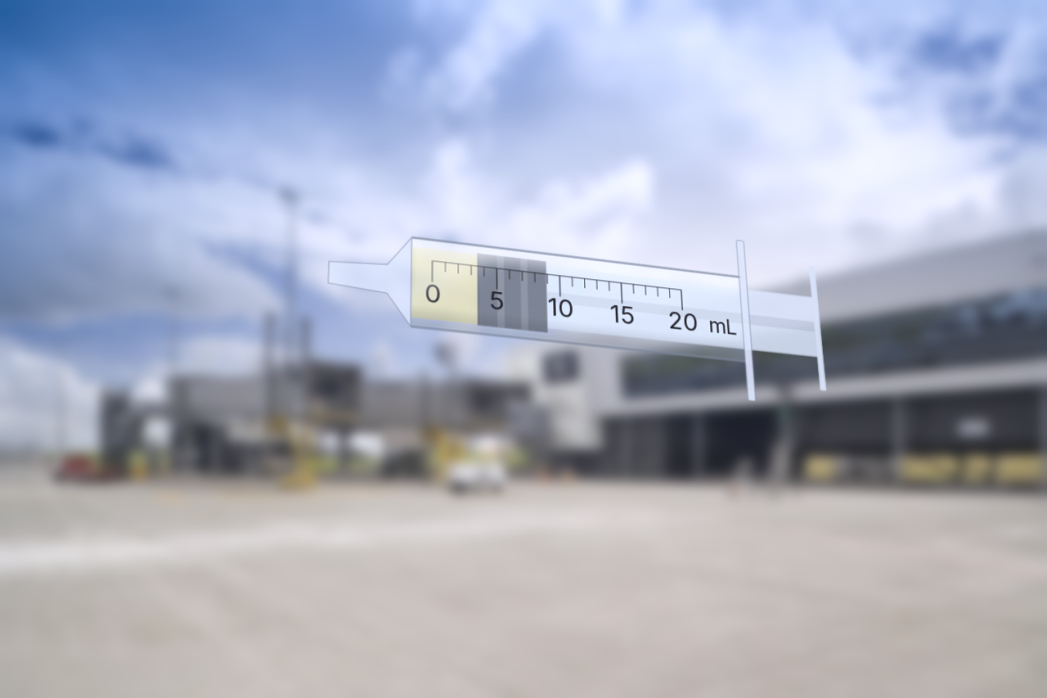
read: 3.5 mL
